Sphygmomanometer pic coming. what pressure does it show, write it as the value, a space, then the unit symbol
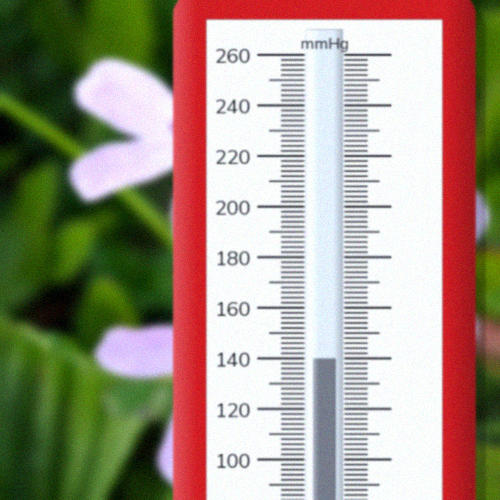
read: 140 mmHg
